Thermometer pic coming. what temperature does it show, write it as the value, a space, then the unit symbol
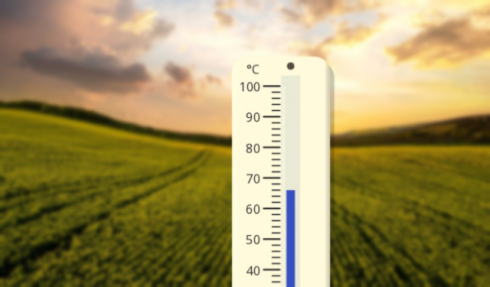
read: 66 °C
